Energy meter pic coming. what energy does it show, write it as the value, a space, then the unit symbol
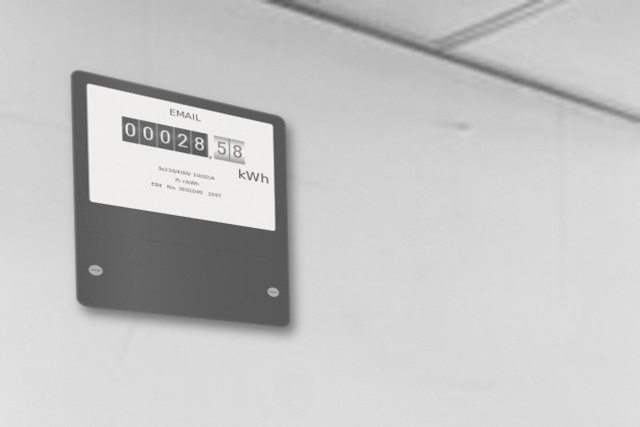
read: 28.58 kWh
